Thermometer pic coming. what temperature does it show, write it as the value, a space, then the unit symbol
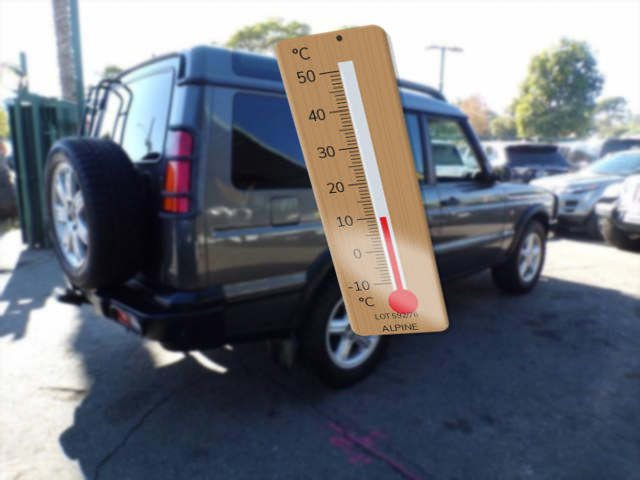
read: 10 °C
